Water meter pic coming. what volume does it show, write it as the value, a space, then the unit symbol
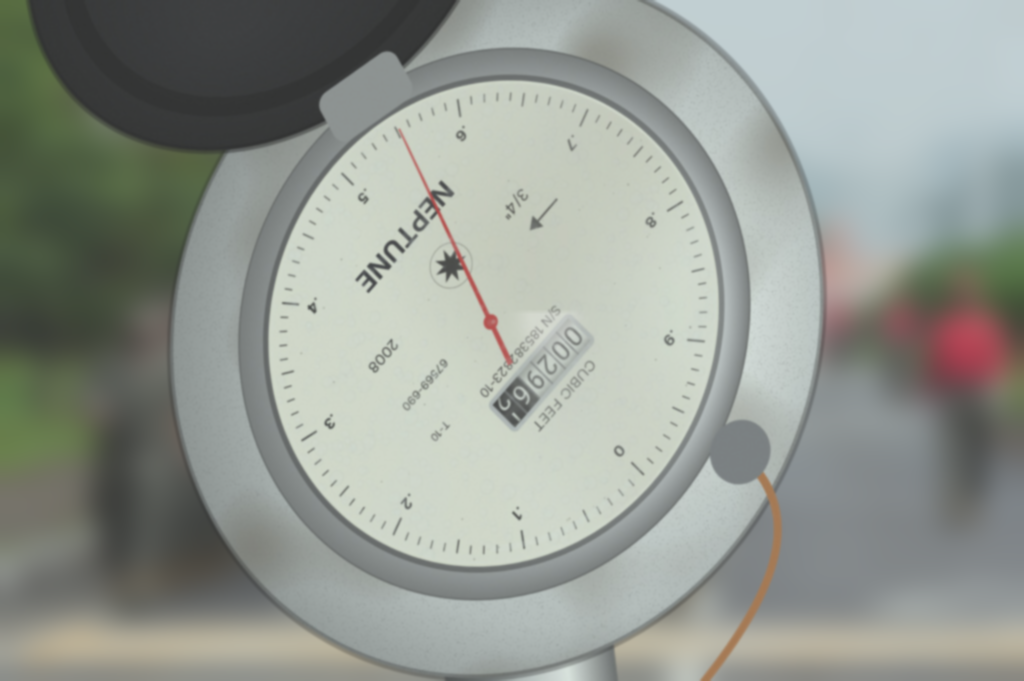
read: 2961.55 ft³
